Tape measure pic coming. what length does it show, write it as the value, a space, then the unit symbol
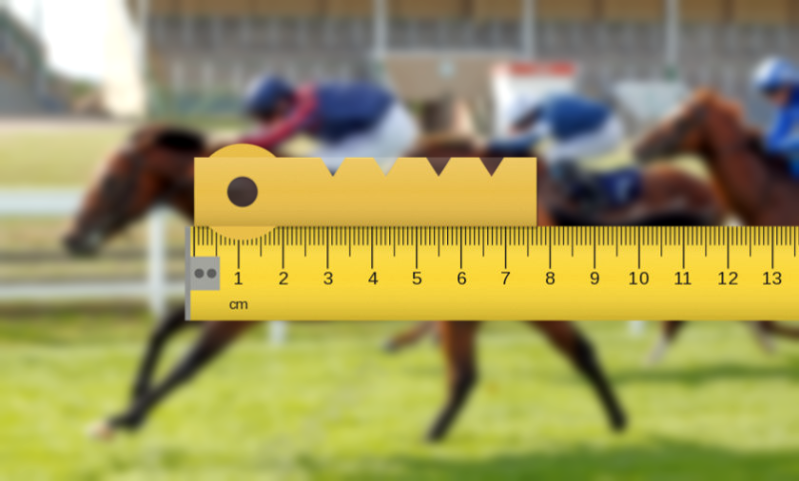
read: 7.7 cm
